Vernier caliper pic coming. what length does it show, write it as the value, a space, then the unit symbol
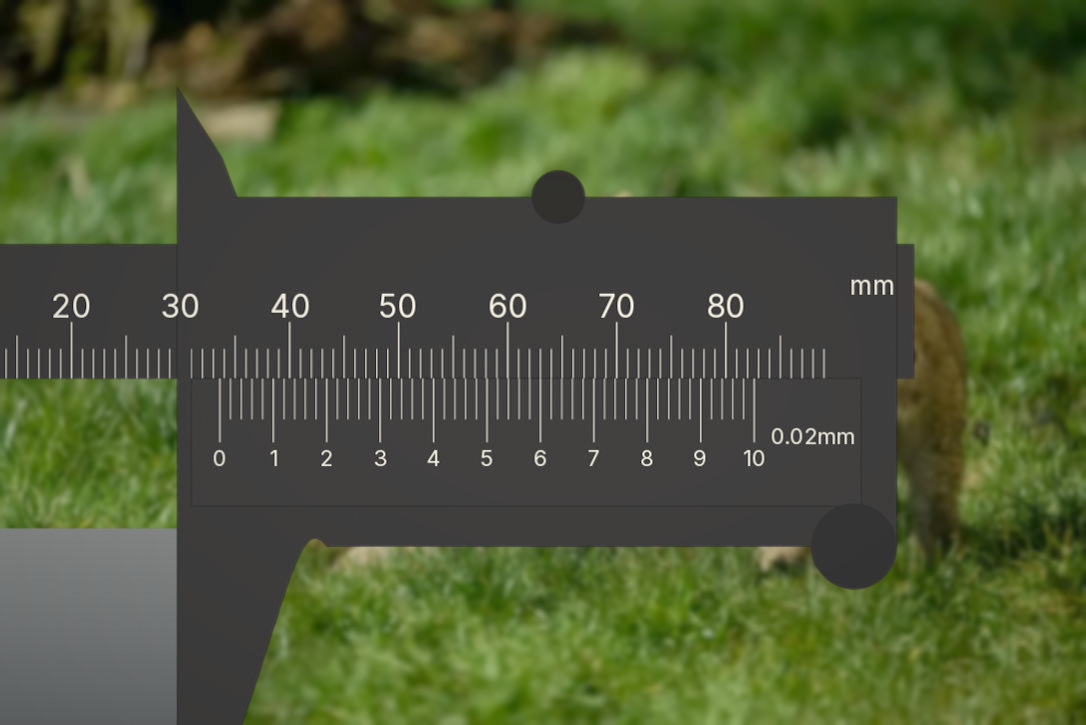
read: 33.6 mm
